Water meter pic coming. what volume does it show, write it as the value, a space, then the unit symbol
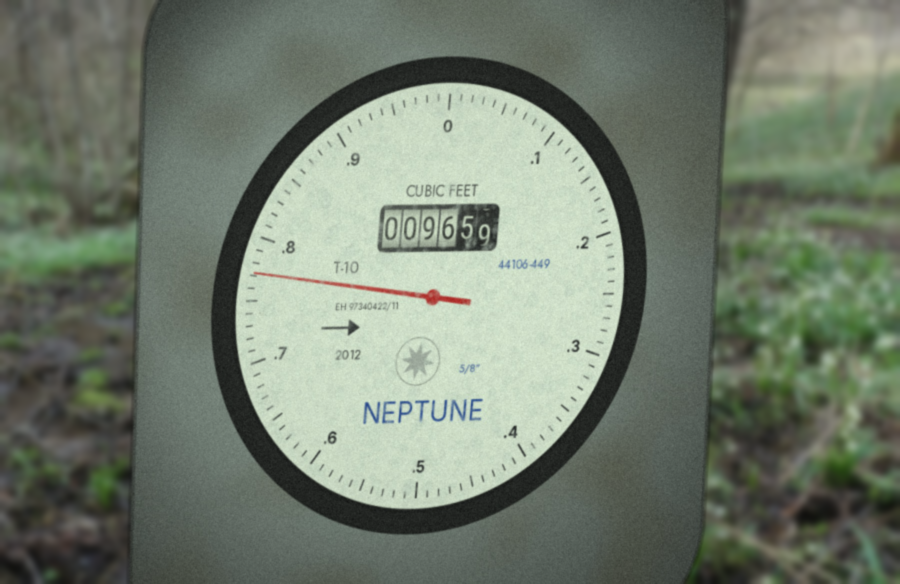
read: 9658.77 ft³
